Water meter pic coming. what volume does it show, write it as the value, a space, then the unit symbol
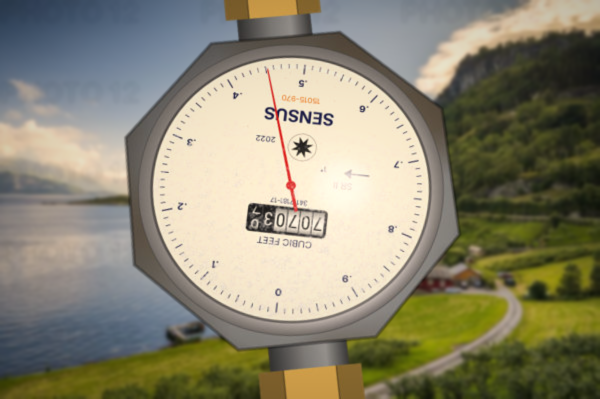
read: 707036.45 ft³
